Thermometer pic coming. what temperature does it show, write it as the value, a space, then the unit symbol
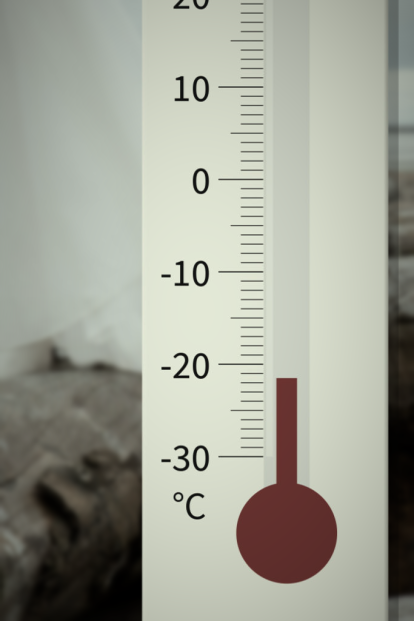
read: -21.5 °C
